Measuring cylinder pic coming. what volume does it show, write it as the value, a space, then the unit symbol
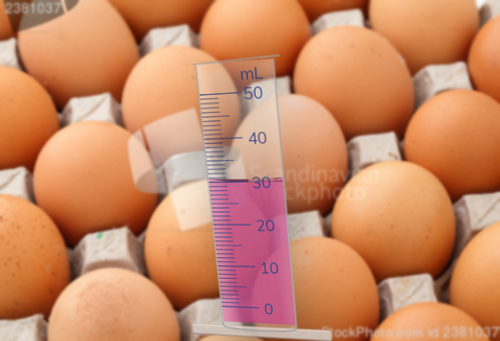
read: 30 mL
